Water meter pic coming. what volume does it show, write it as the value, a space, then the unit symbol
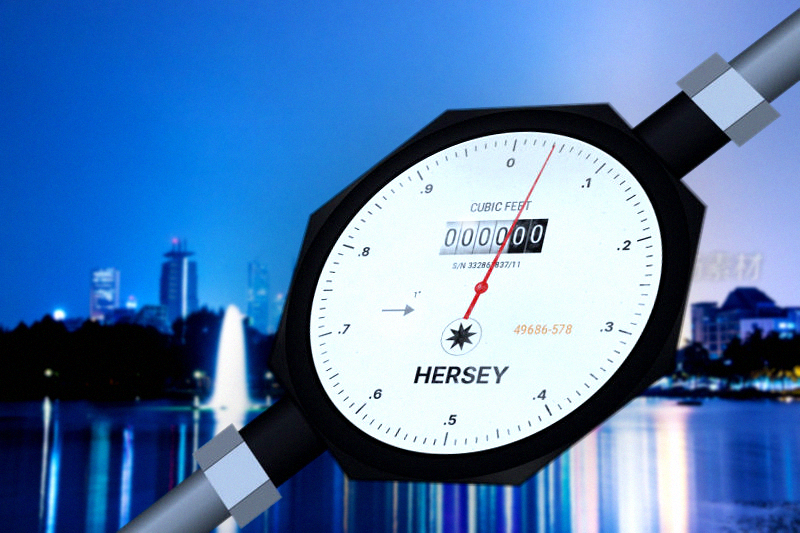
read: 0.04 ft³
